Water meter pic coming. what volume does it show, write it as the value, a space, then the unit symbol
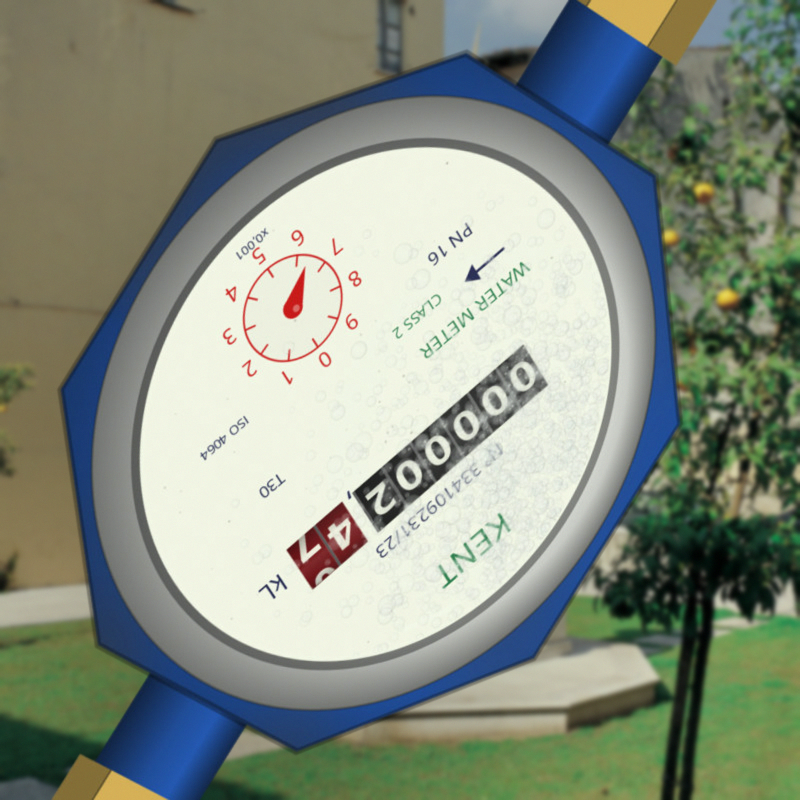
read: 2.466 kL
